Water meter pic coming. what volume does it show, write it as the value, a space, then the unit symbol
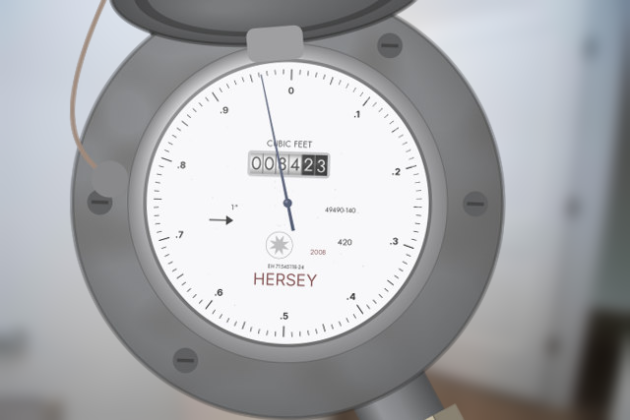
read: 8422.96 ft³
